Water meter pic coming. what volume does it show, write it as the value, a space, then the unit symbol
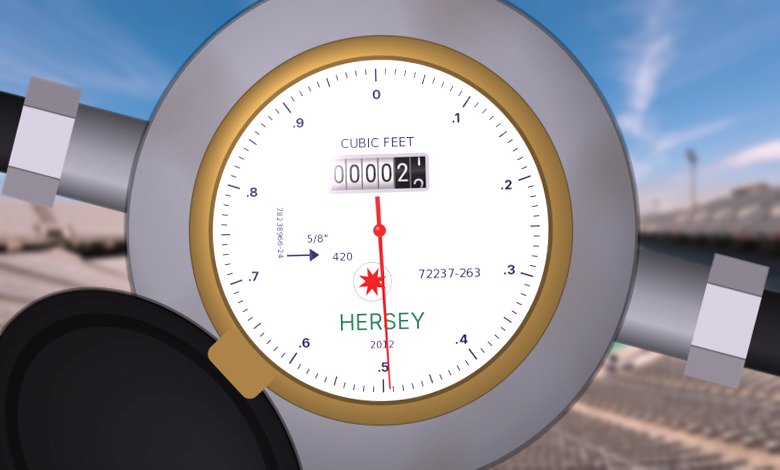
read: 21.49 ft³
